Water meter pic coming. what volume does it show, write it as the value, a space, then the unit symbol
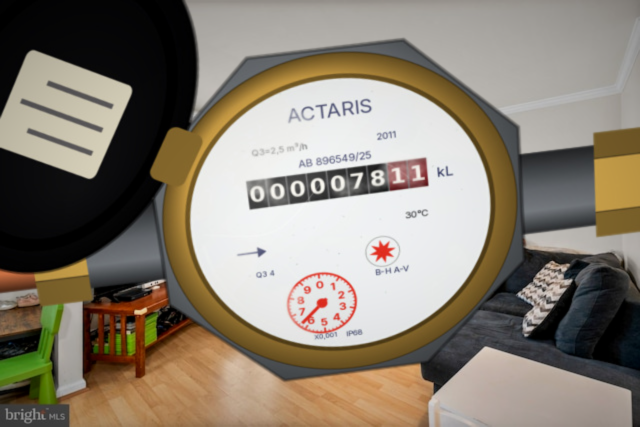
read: 78.116 kL
